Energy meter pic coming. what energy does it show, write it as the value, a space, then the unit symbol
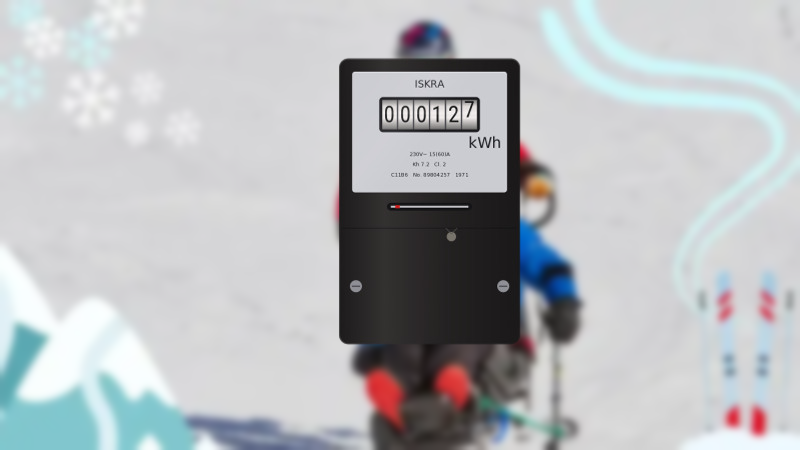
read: 127 kWh
